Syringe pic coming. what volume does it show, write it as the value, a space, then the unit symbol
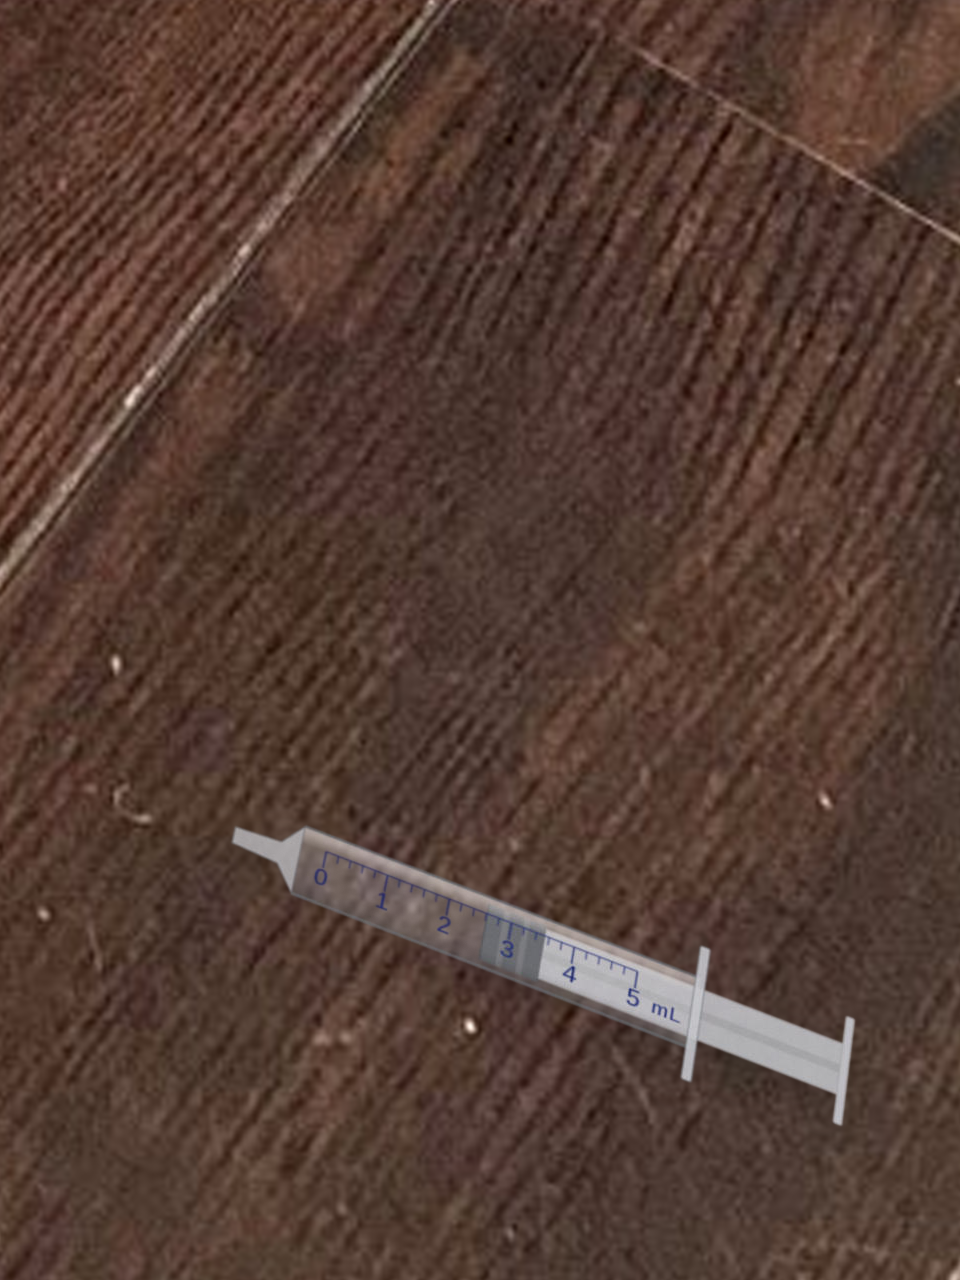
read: 2.6 mL
